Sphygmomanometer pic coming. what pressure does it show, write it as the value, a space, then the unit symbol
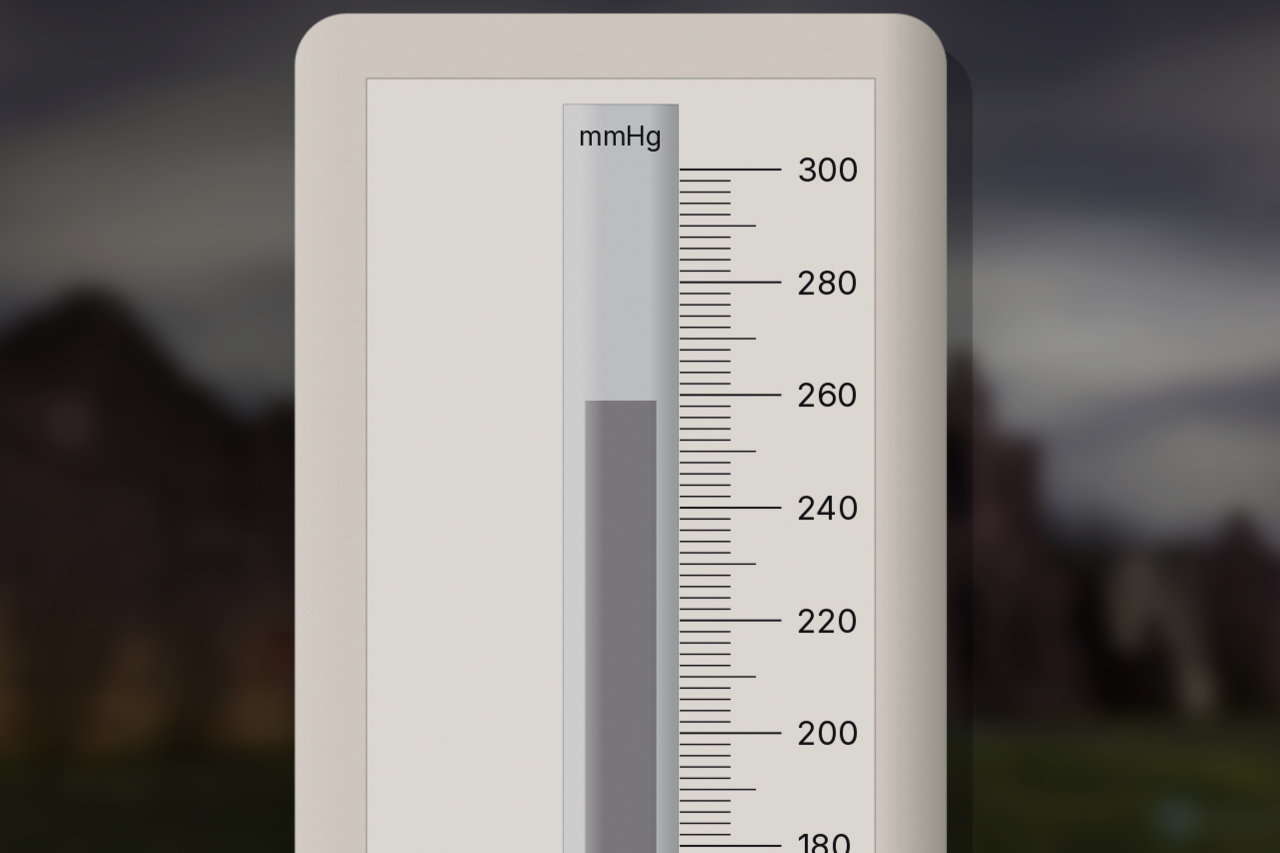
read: 259 mmHg
